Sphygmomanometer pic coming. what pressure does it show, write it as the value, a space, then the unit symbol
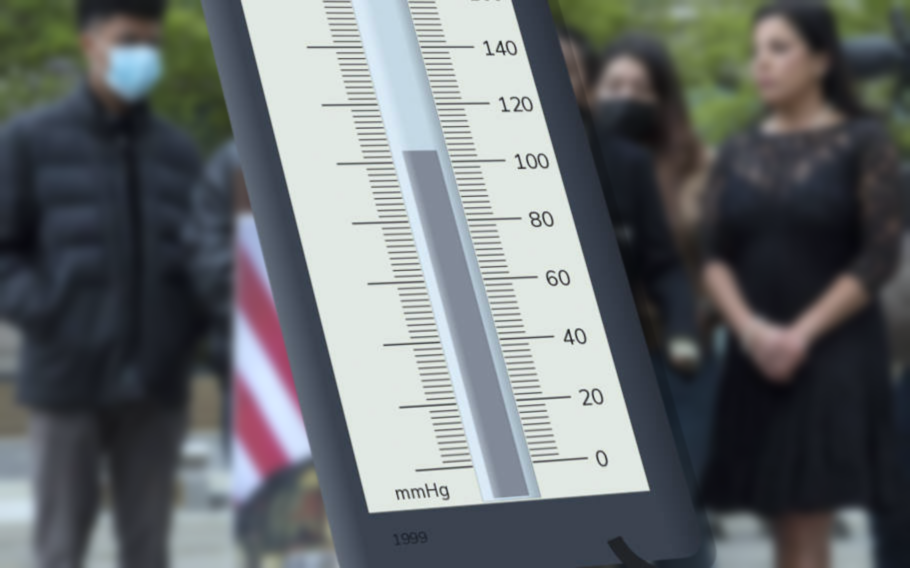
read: 104 mmHg
